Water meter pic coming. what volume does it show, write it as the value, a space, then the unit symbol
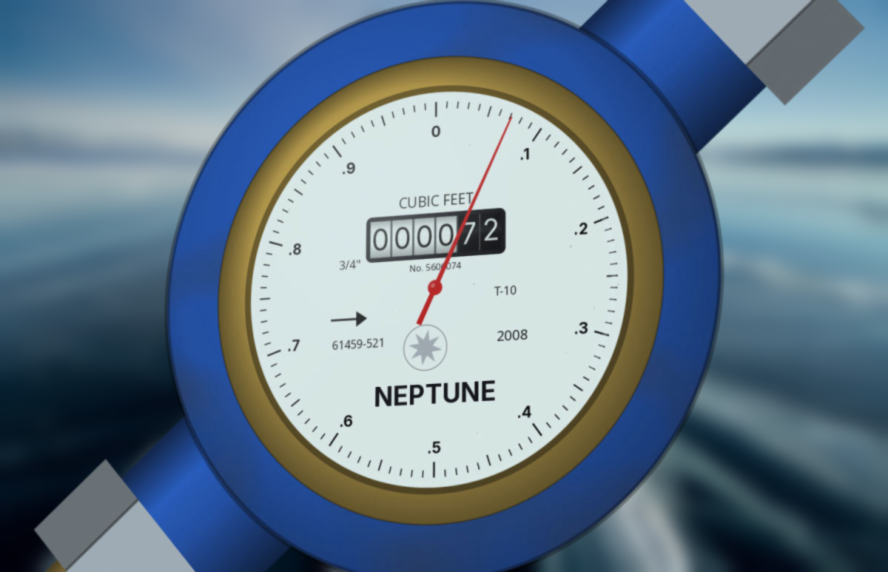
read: 72.07 ft³
